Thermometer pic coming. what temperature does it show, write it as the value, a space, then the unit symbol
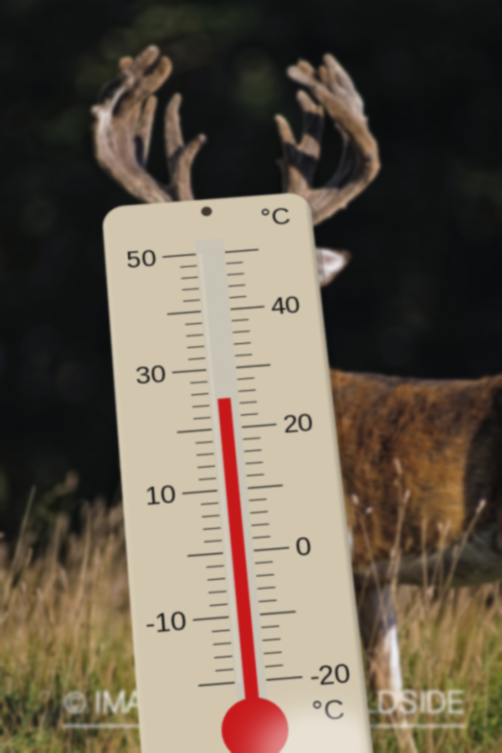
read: 25 °C
